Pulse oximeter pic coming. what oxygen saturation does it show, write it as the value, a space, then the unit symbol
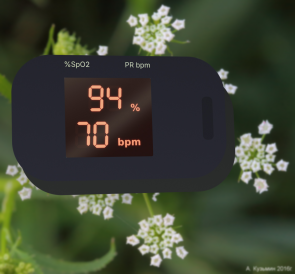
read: 94 %
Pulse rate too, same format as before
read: 70 bpm
